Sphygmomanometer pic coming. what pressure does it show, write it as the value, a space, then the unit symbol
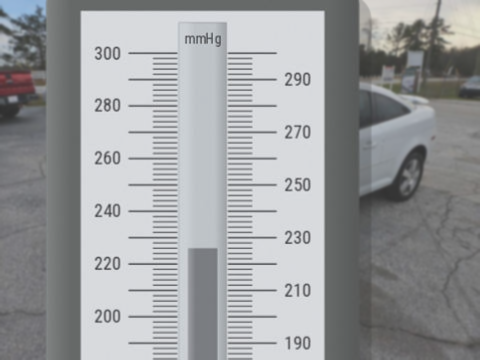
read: 226 mmHg
